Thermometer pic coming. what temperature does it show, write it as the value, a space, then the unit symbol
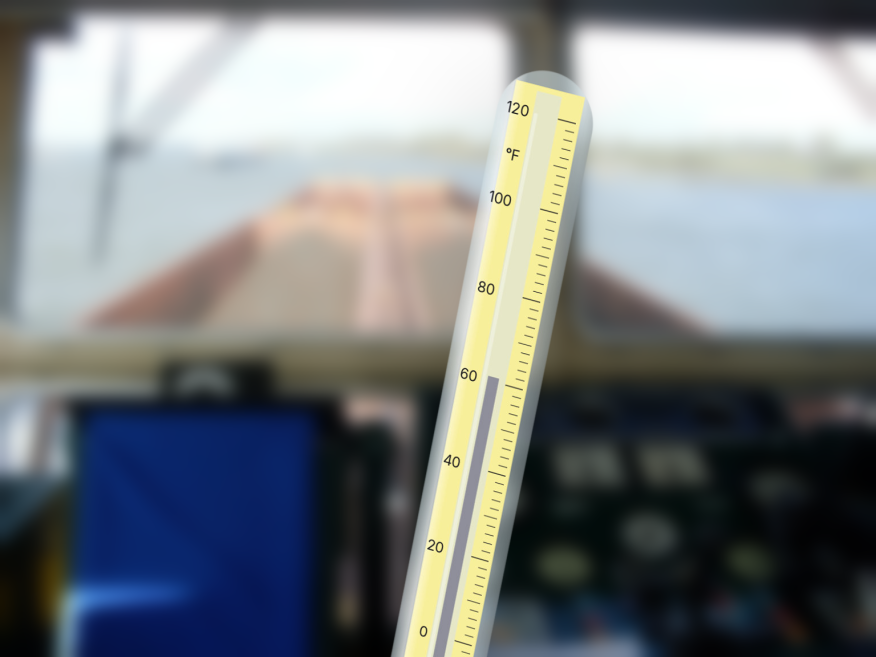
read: 61 °F
